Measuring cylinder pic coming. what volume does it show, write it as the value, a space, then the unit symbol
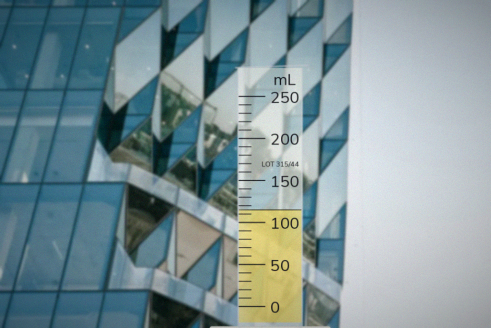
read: 115 mL
